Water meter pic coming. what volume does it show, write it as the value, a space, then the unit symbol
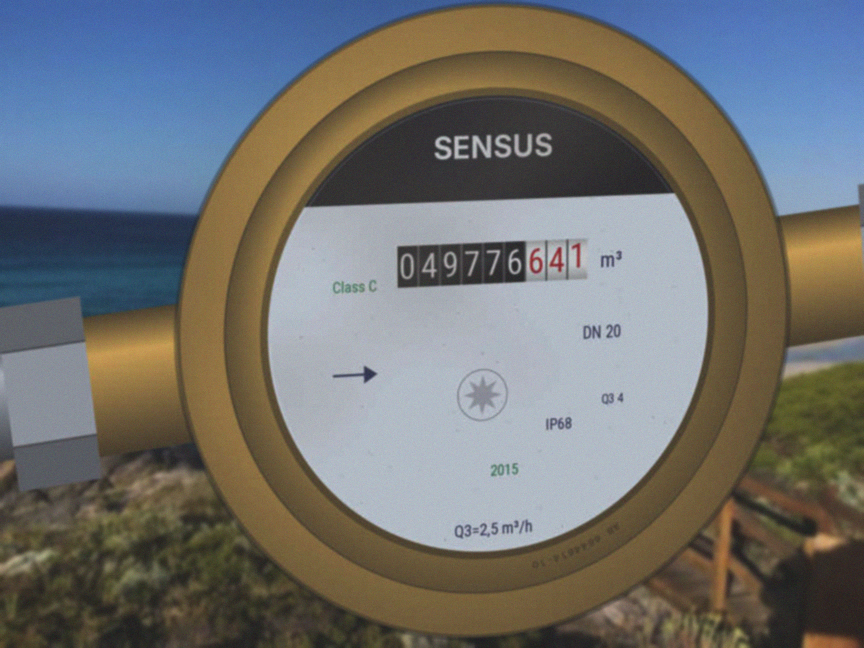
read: 49776.641 m³
